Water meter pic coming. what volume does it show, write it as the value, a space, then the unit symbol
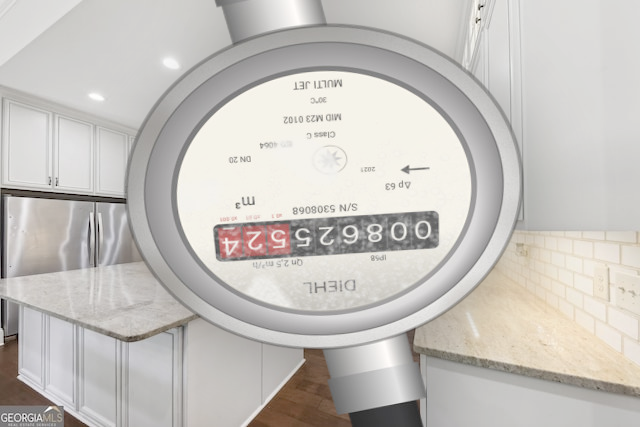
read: 8625.524 m³
